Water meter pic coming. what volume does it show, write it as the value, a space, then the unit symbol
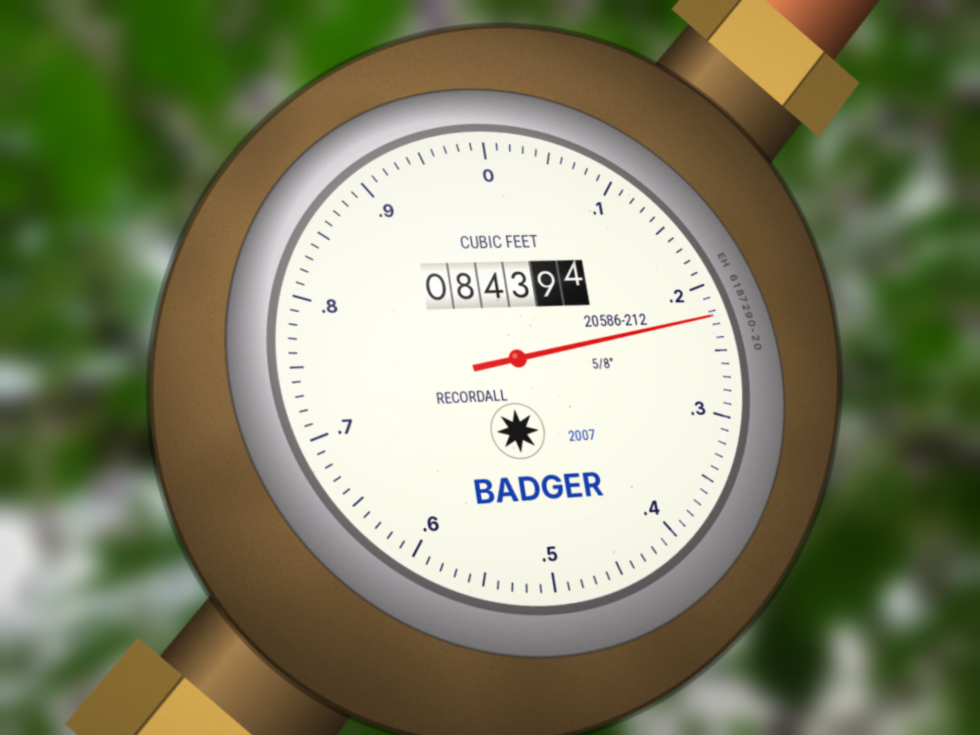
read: 84394.22 ft³
